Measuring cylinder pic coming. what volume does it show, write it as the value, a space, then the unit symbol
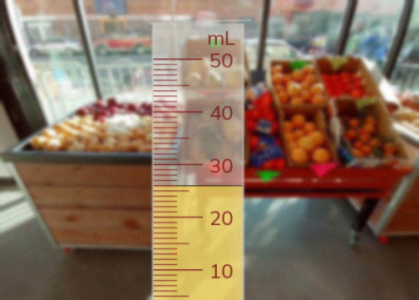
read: 26 mL
